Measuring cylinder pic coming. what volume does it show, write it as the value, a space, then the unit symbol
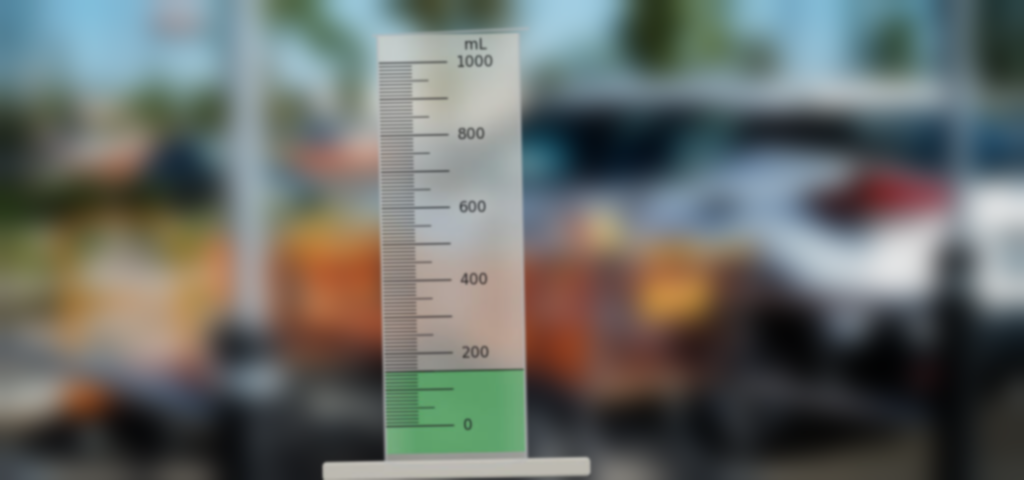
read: 150 mL
